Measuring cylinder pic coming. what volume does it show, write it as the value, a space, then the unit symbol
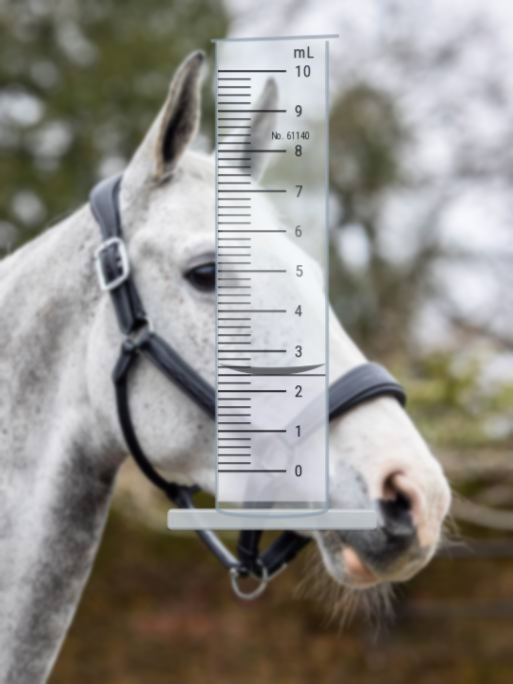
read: 2.4 mL
